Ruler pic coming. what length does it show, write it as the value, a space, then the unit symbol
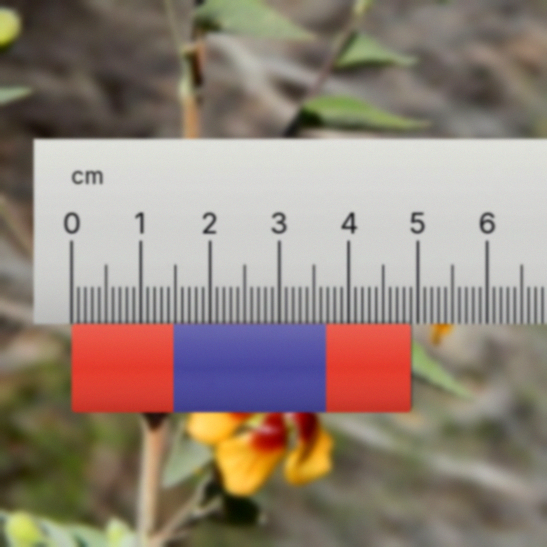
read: 4.9 cm
